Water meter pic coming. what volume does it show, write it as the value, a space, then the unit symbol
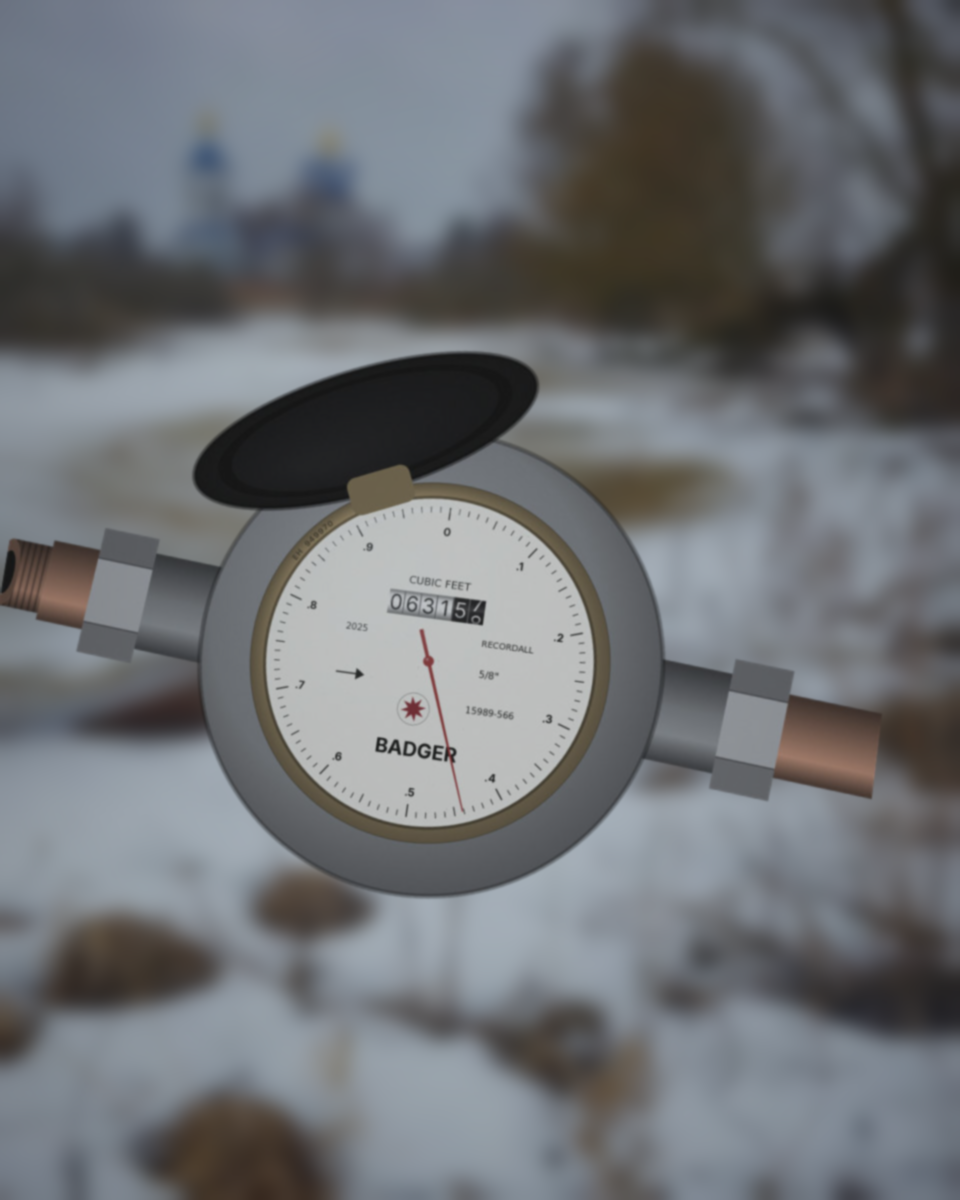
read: 63157.44 ft³
